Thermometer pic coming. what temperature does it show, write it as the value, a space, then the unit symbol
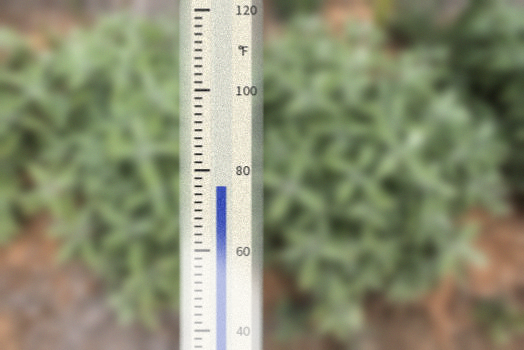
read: 76 °F
